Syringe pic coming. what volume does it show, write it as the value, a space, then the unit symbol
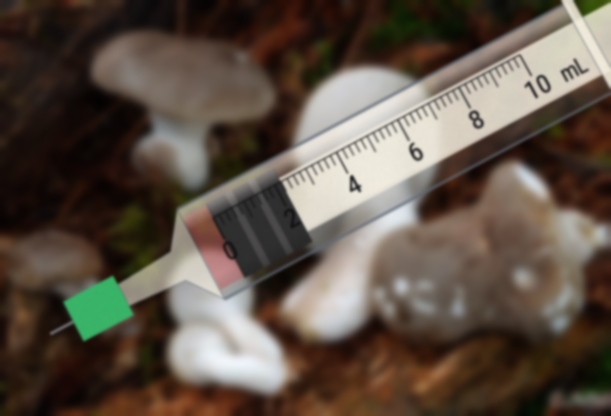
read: 0 mL
